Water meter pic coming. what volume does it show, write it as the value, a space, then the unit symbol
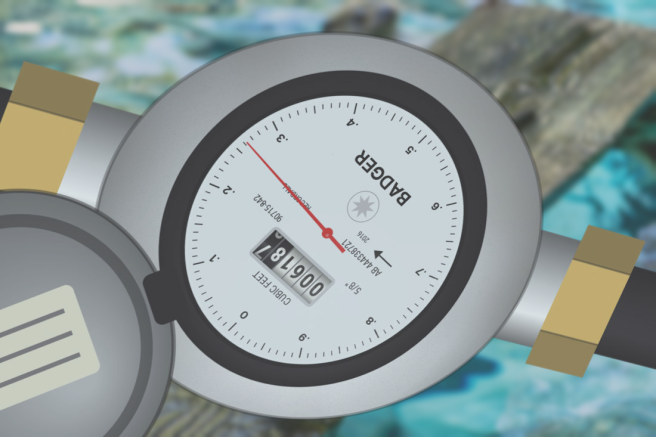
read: 6187.26 ft³
